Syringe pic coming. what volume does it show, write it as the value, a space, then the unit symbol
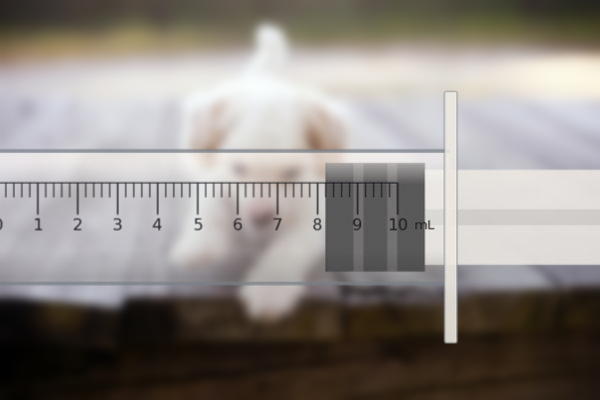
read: 8.2 mL
